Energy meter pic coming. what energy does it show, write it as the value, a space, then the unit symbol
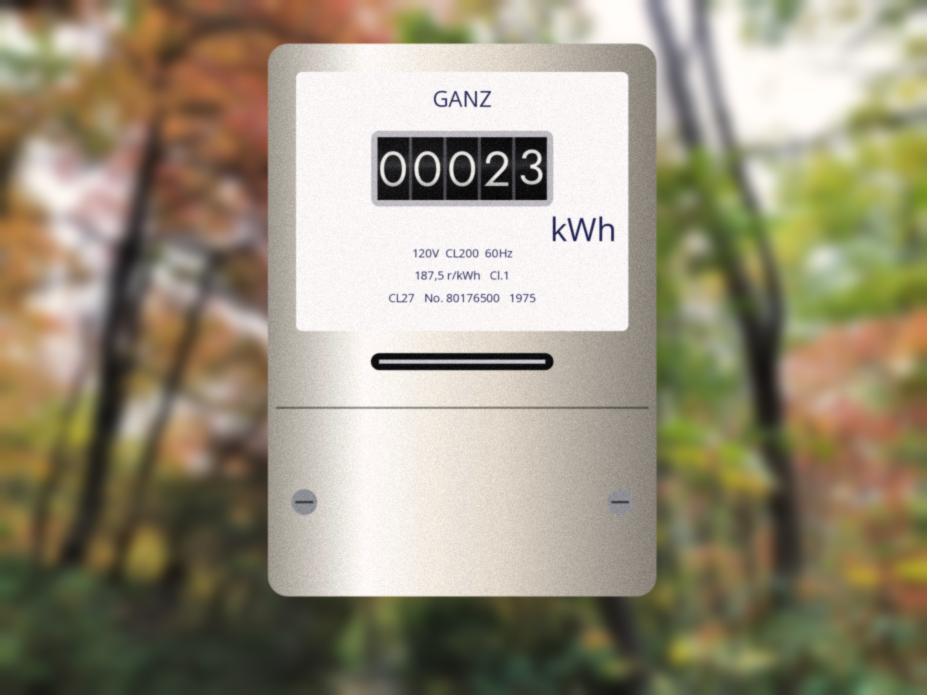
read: 23 kWh
